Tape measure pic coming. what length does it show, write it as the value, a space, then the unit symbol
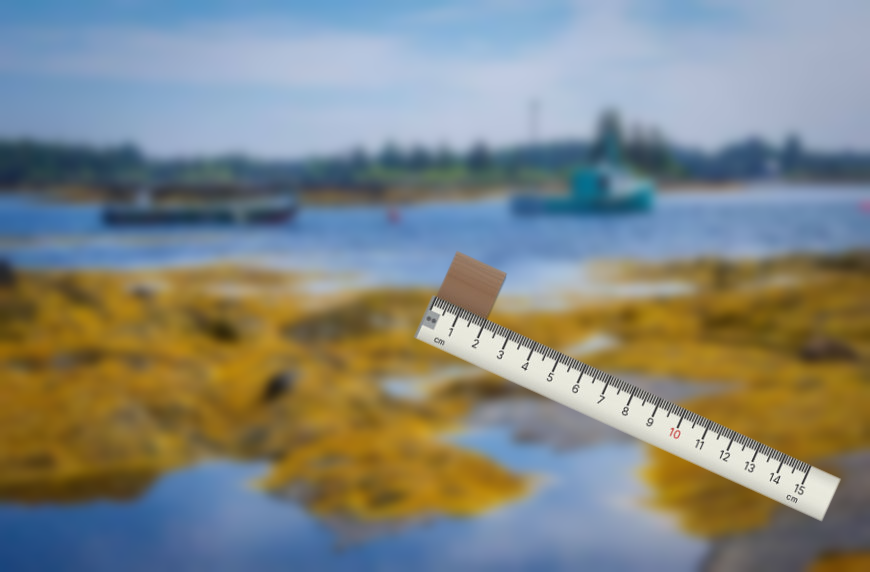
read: 2 cm
